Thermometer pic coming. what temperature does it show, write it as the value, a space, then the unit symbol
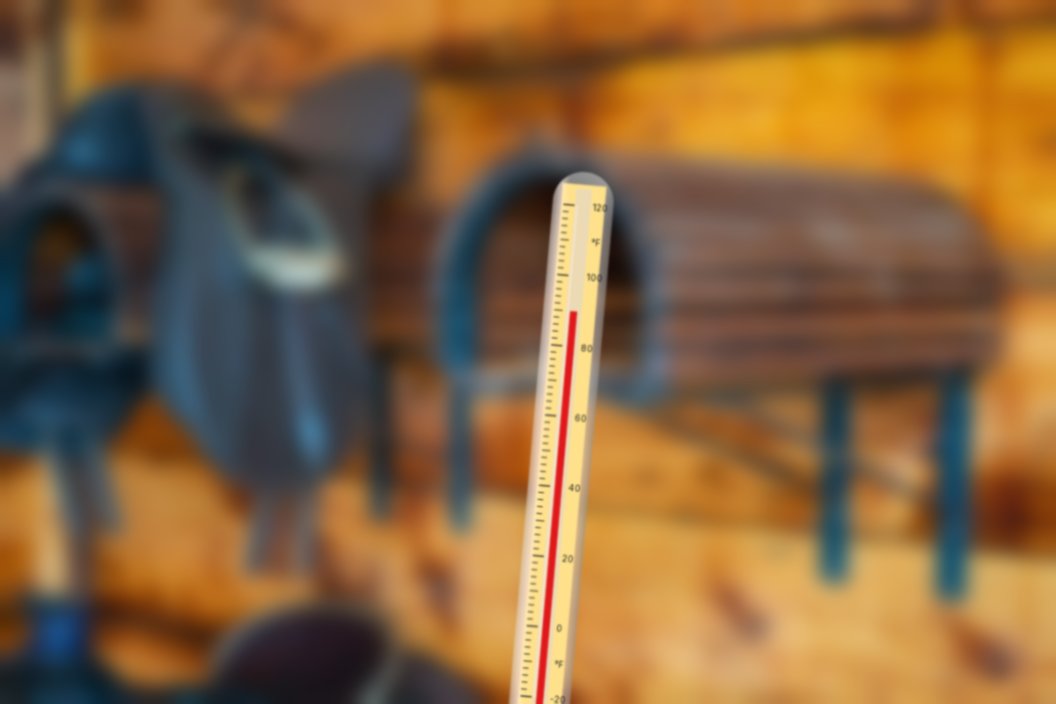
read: 90 °F
